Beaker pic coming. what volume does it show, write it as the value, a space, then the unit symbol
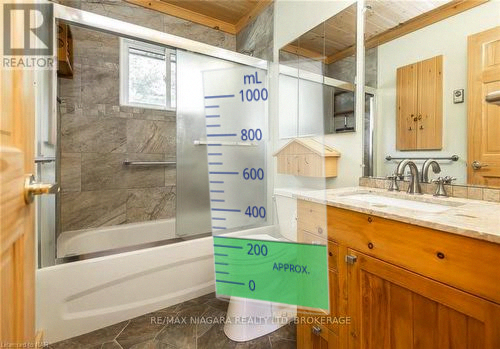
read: 250 mL
